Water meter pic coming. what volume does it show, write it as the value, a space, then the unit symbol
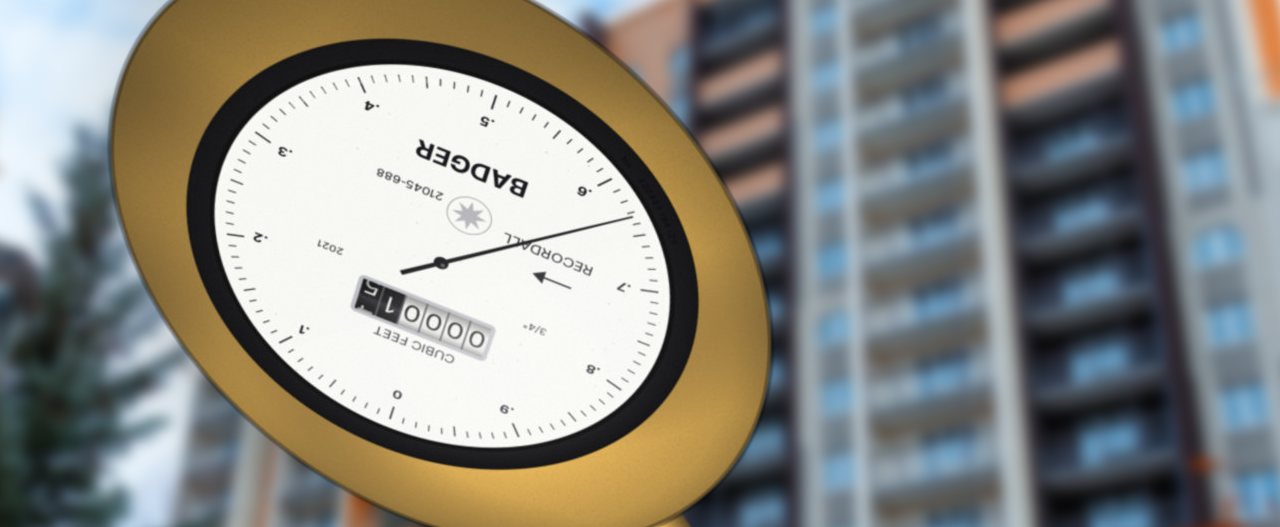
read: 14.63 ft³
